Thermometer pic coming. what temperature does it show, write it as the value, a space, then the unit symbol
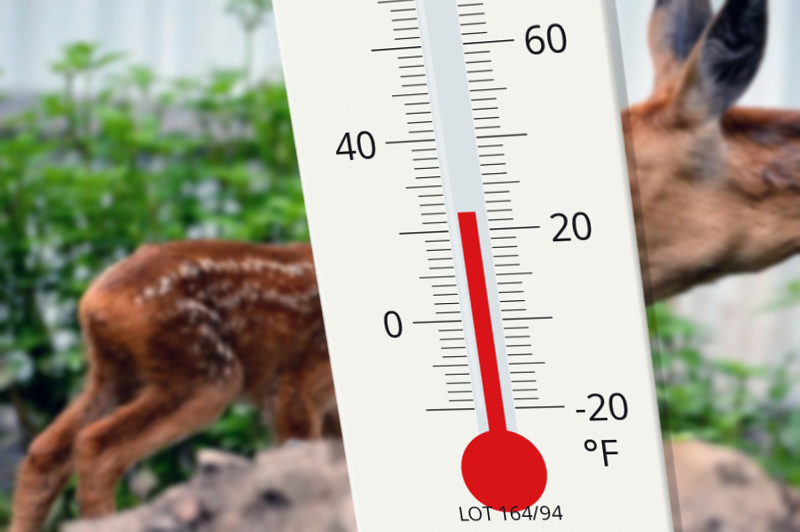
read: 24 °F
